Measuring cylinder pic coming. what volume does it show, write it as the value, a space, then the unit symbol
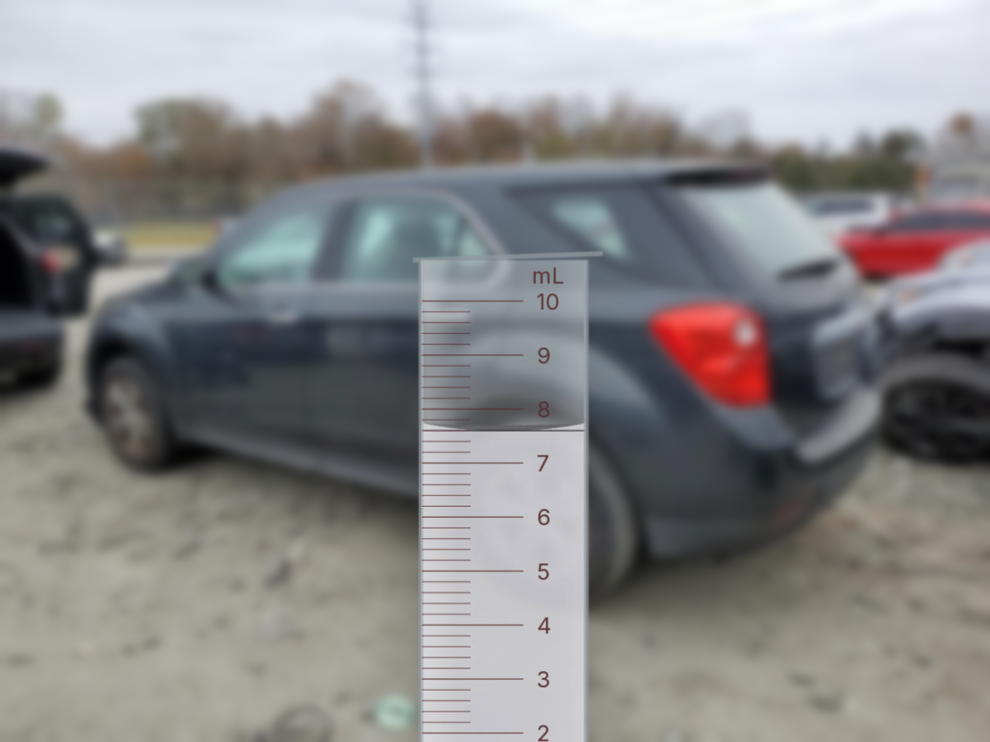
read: 7.6 mL
